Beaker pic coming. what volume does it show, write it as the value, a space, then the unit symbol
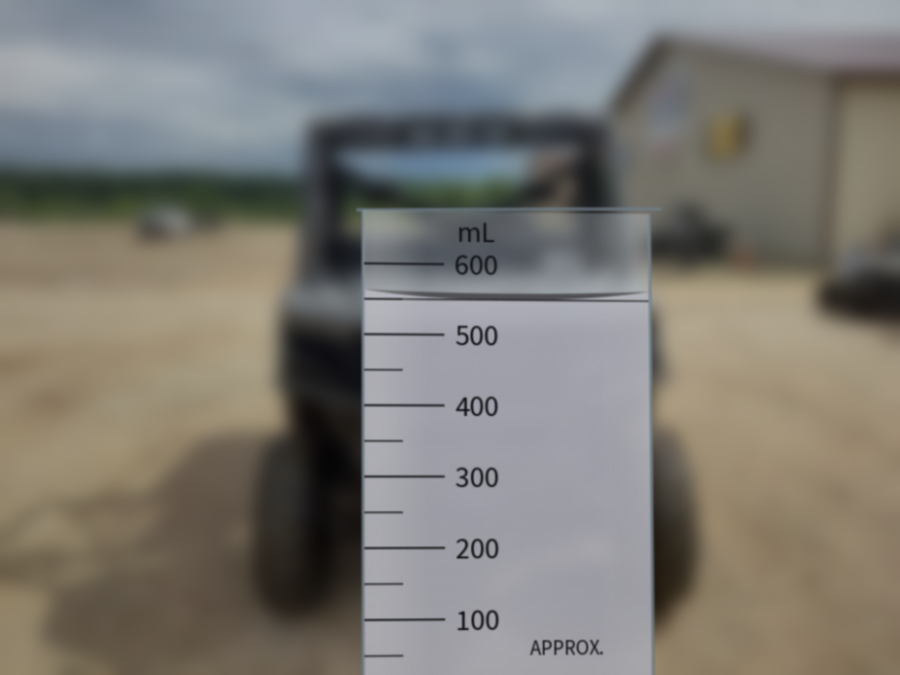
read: 550 mL
